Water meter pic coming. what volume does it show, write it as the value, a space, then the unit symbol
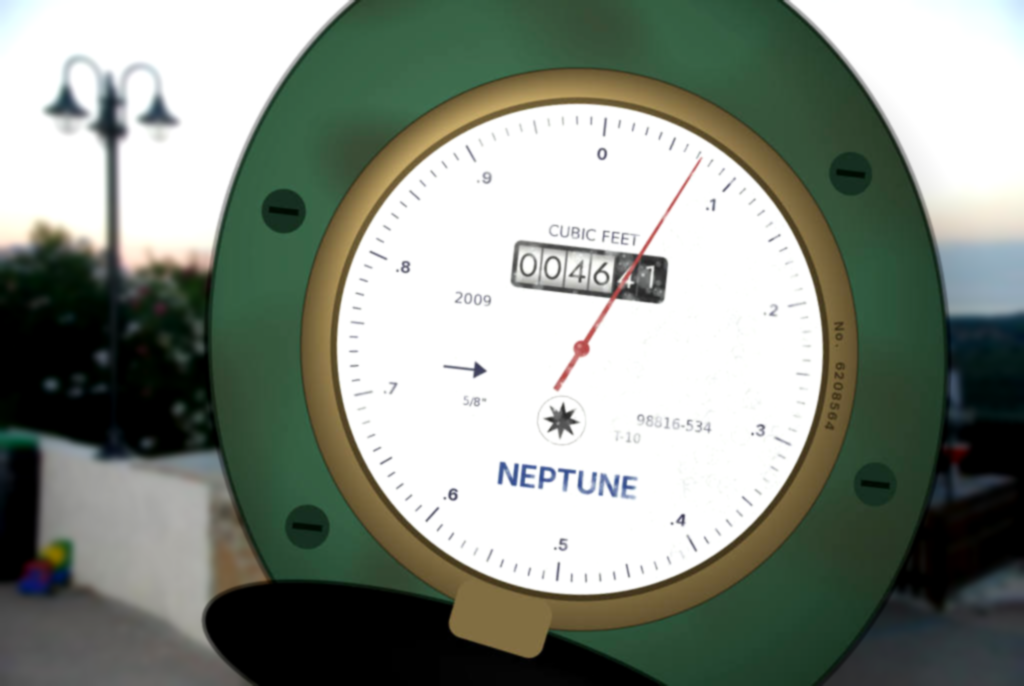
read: 4641.07 ft³
